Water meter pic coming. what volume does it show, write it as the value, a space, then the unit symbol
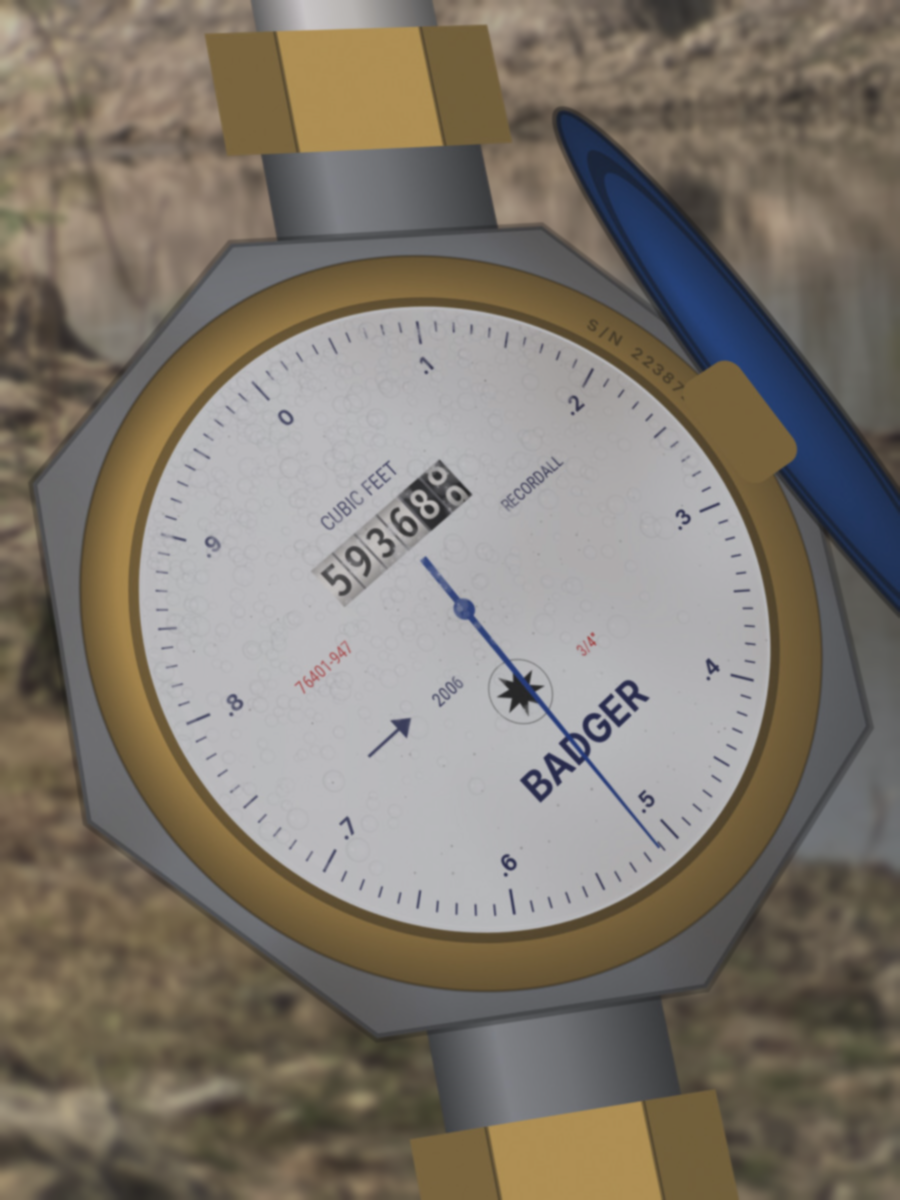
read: 593688.51 ft³
